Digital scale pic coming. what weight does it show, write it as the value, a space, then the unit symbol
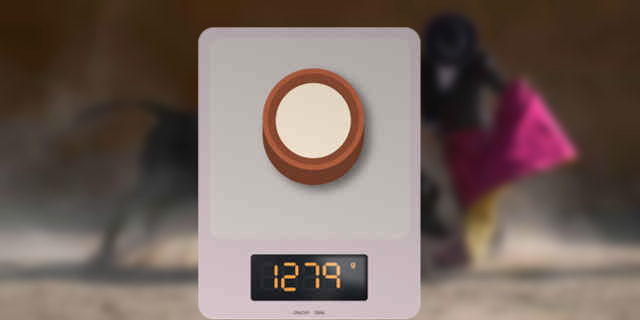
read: 1279 g
